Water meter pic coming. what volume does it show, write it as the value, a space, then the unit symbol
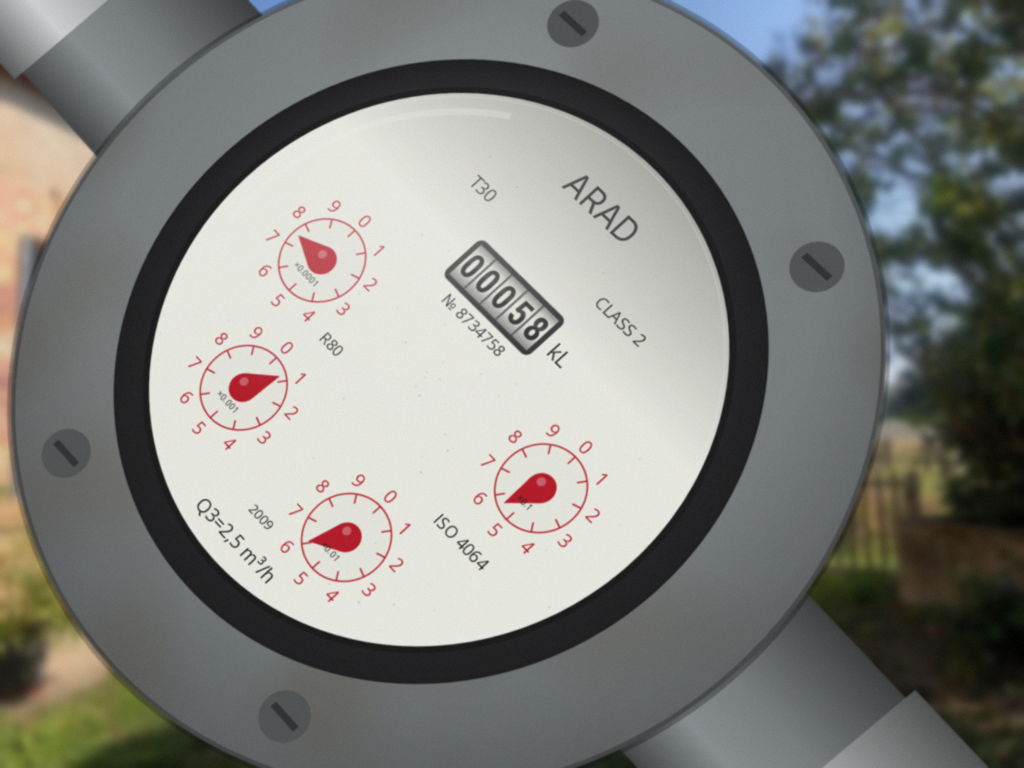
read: 58.5607 kL
